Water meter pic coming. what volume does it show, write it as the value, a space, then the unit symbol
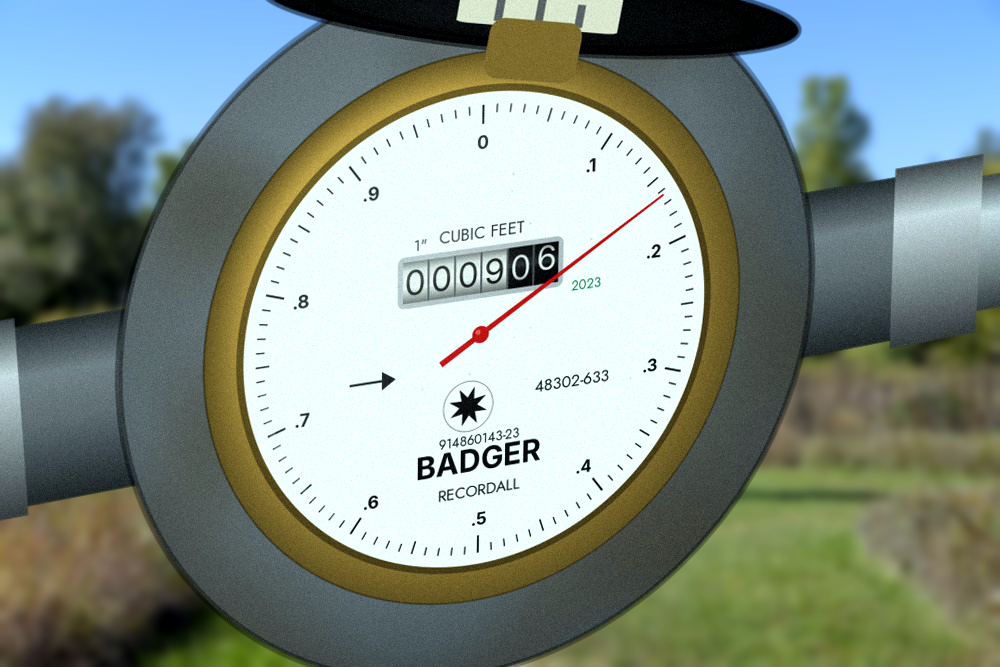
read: 906.16 ft³
